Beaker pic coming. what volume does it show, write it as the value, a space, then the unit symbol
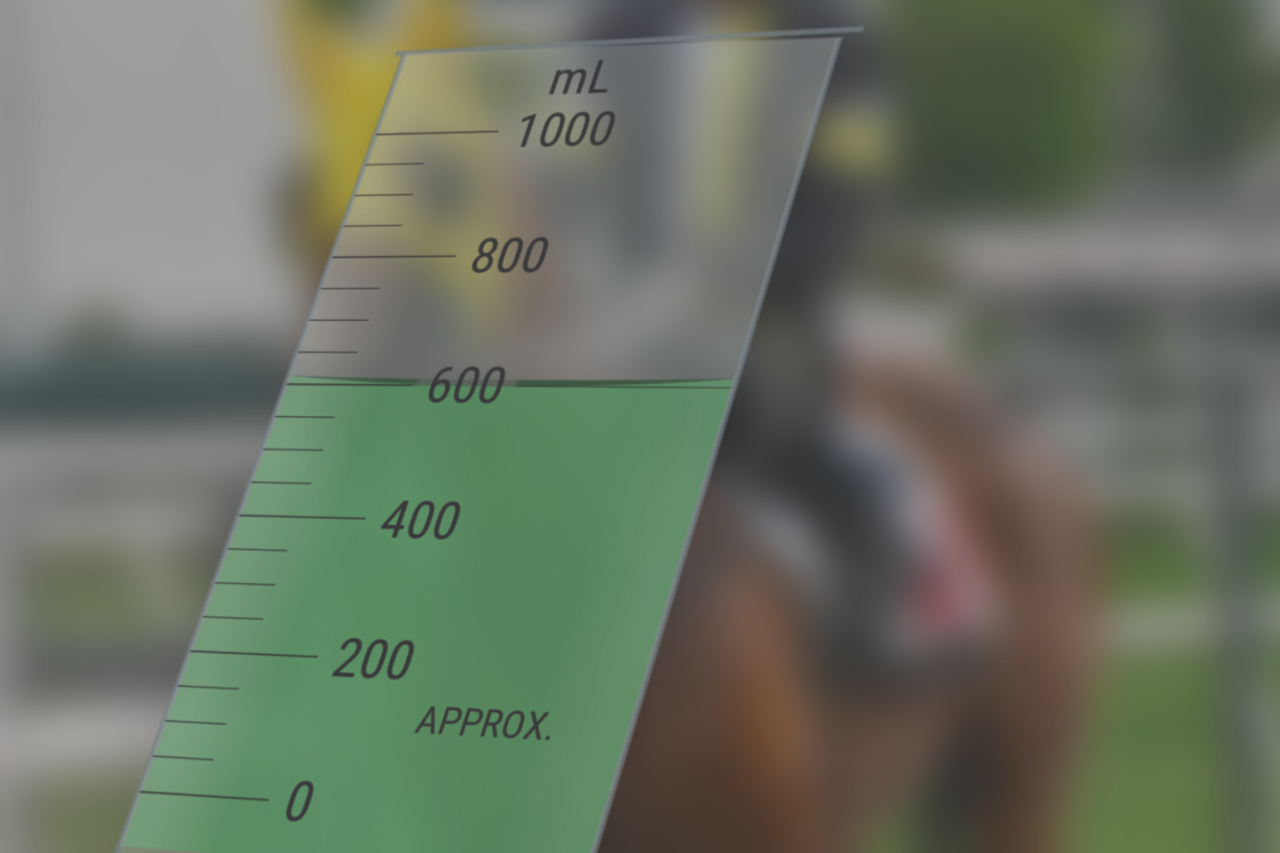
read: 600 mL
